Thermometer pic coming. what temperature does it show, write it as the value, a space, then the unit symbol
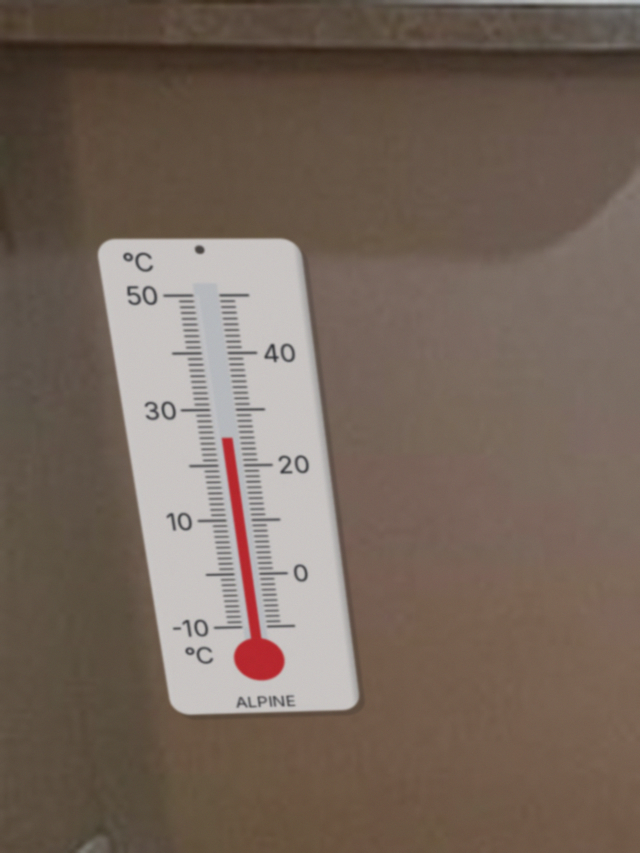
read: 25 °C
